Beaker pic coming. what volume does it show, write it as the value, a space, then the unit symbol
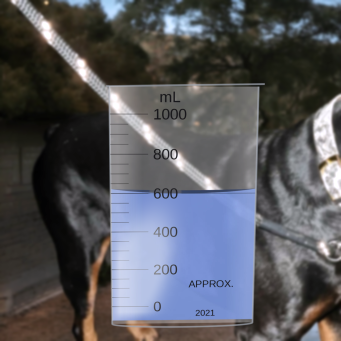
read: 600 mL
